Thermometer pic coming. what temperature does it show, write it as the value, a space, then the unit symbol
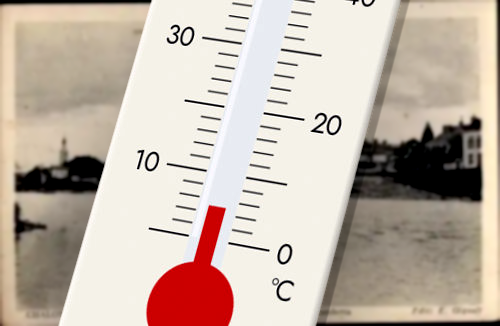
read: 5 °C
